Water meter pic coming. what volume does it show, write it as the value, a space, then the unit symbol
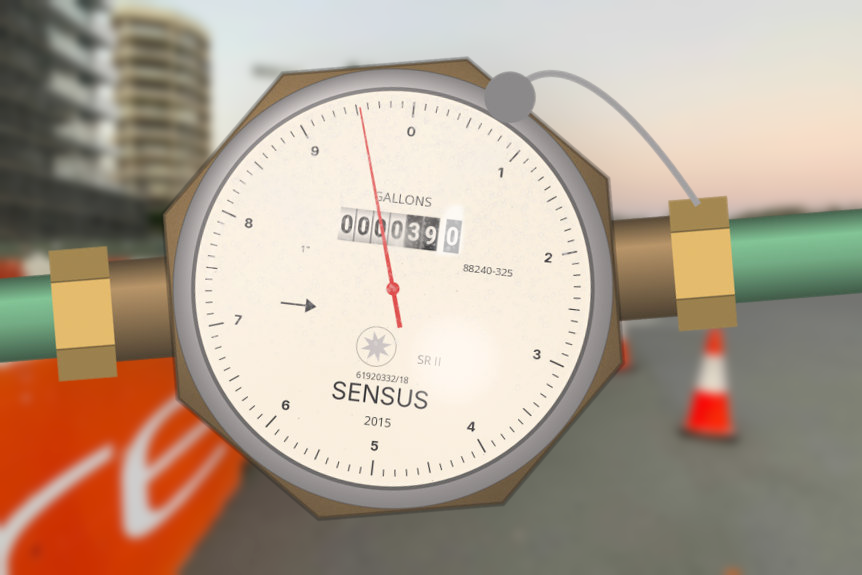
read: 389.5 gal
